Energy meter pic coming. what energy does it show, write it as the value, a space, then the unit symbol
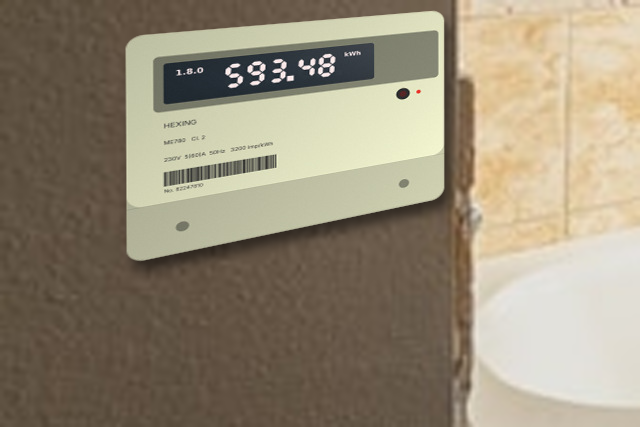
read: 593.48 kWh
